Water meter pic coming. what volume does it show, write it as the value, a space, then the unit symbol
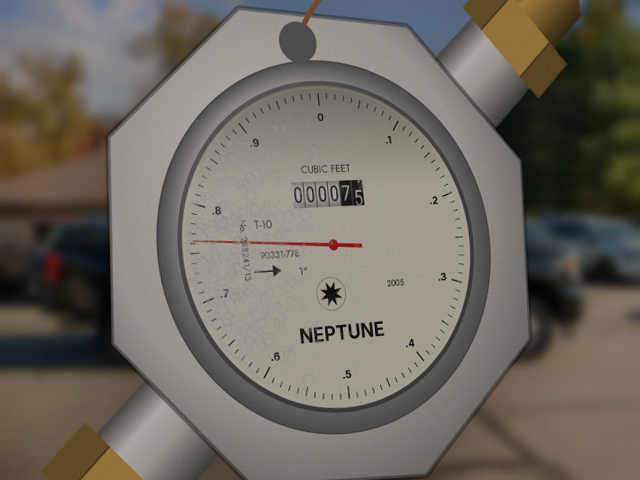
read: 74.76 ft³
